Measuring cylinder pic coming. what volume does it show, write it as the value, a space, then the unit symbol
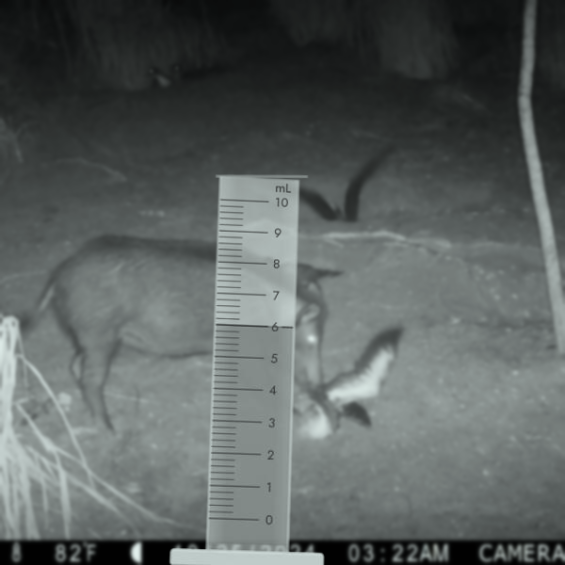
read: 6 mL
